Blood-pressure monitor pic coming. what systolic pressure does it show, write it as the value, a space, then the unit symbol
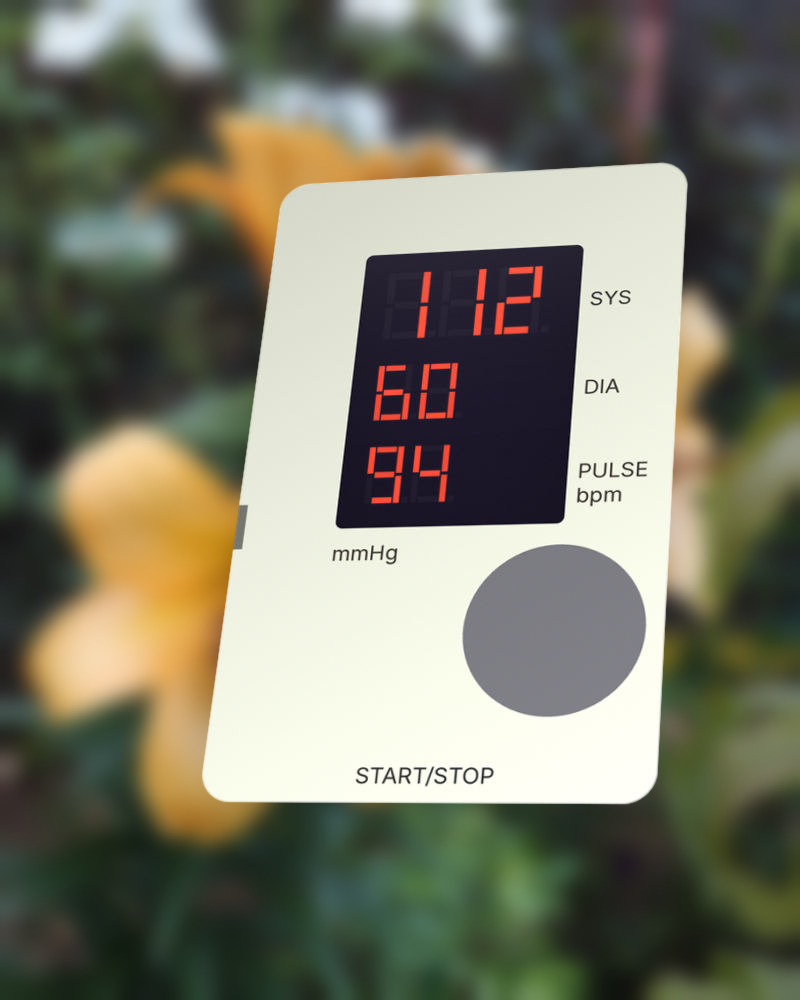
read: 112 mmHg
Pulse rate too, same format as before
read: 94 bpm
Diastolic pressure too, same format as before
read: 60 mmHg
